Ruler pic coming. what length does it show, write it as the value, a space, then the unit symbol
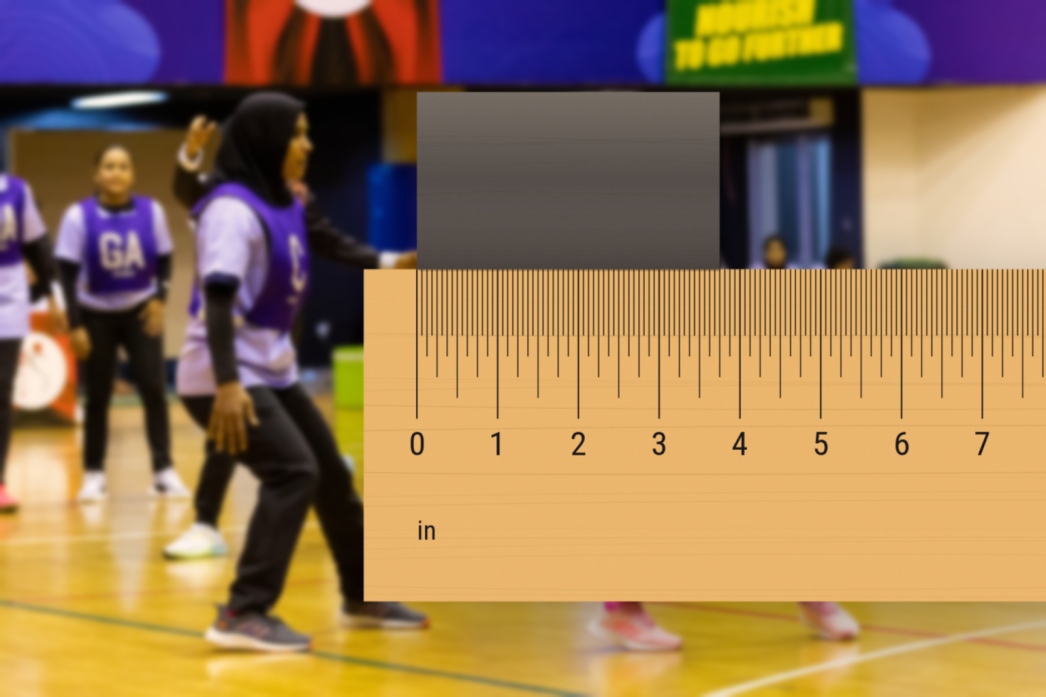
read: 3.75 in
